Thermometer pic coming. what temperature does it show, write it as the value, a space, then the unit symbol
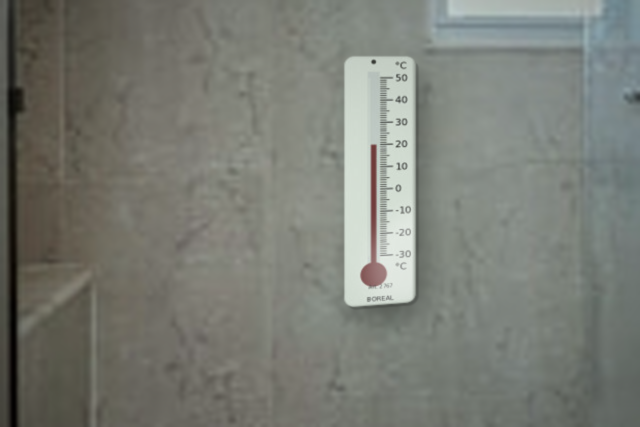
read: 20 °C
